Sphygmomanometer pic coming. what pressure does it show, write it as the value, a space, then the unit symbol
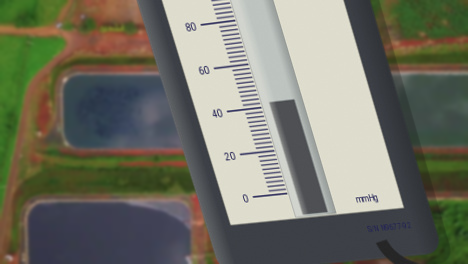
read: 42 mmHg
